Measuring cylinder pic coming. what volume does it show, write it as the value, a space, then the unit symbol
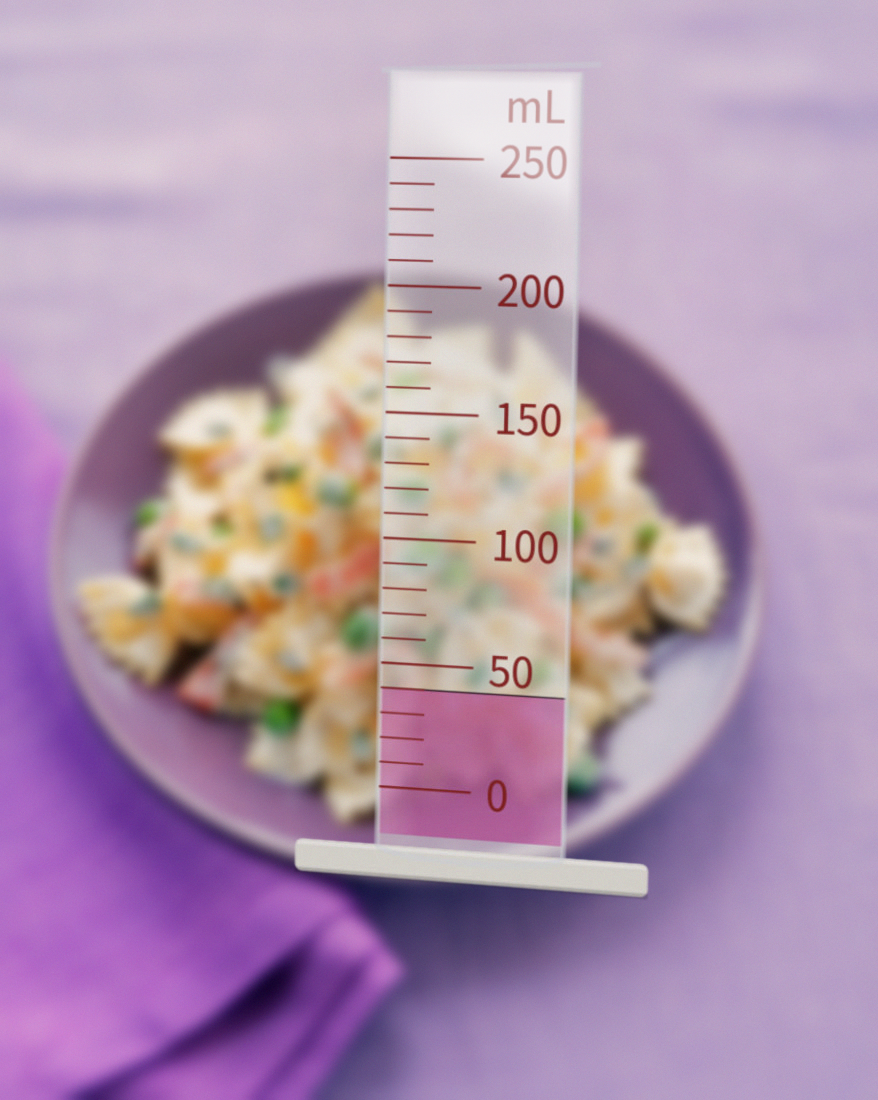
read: 40 mL
